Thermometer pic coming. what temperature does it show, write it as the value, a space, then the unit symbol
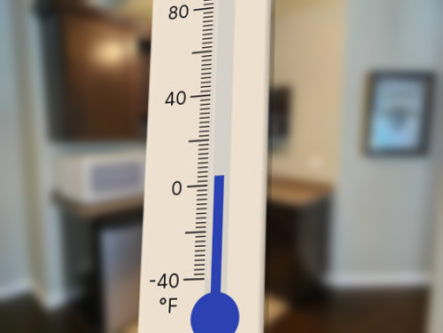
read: 4 °F
